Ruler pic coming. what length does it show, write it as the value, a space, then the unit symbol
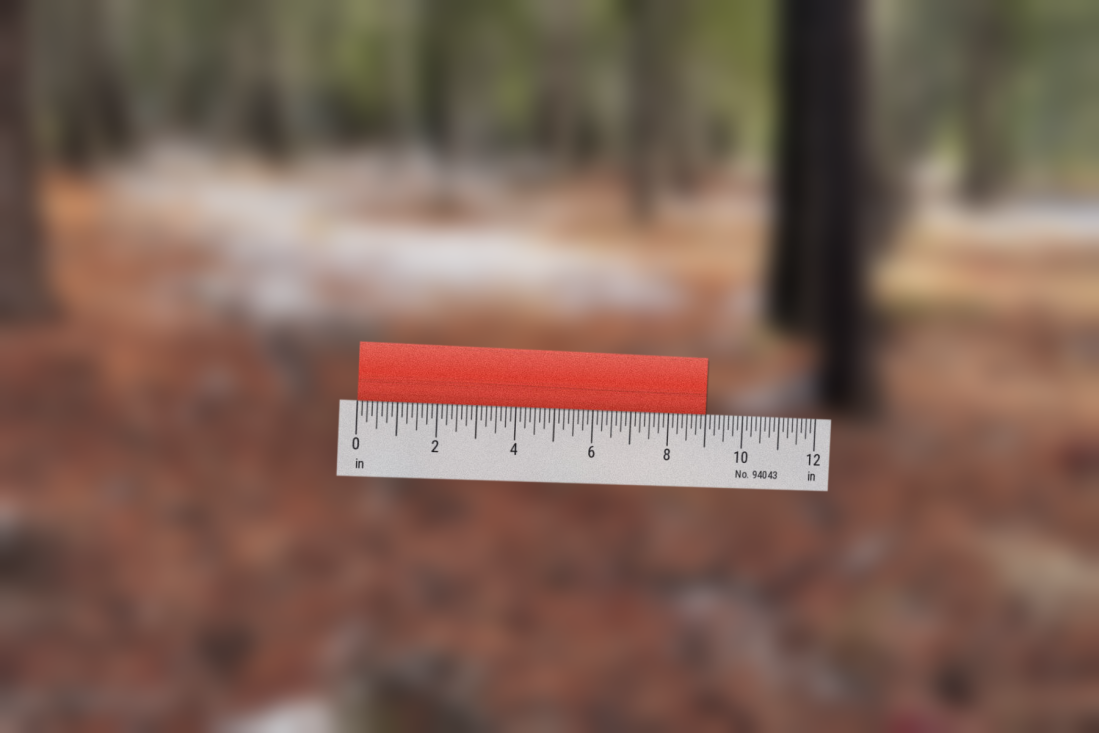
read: 9 in
